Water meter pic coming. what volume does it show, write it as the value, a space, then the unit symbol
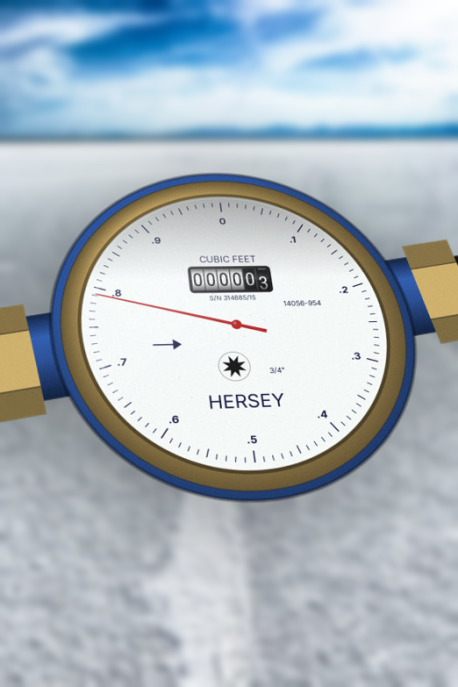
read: 2.79 ft³
